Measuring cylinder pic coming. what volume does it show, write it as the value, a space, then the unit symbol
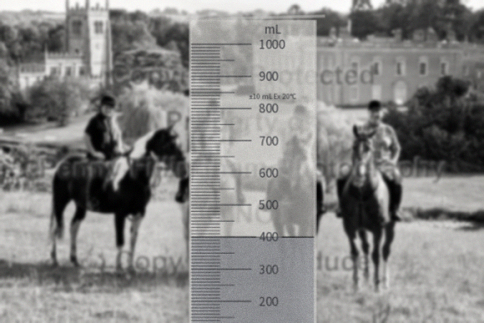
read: 400 mL
